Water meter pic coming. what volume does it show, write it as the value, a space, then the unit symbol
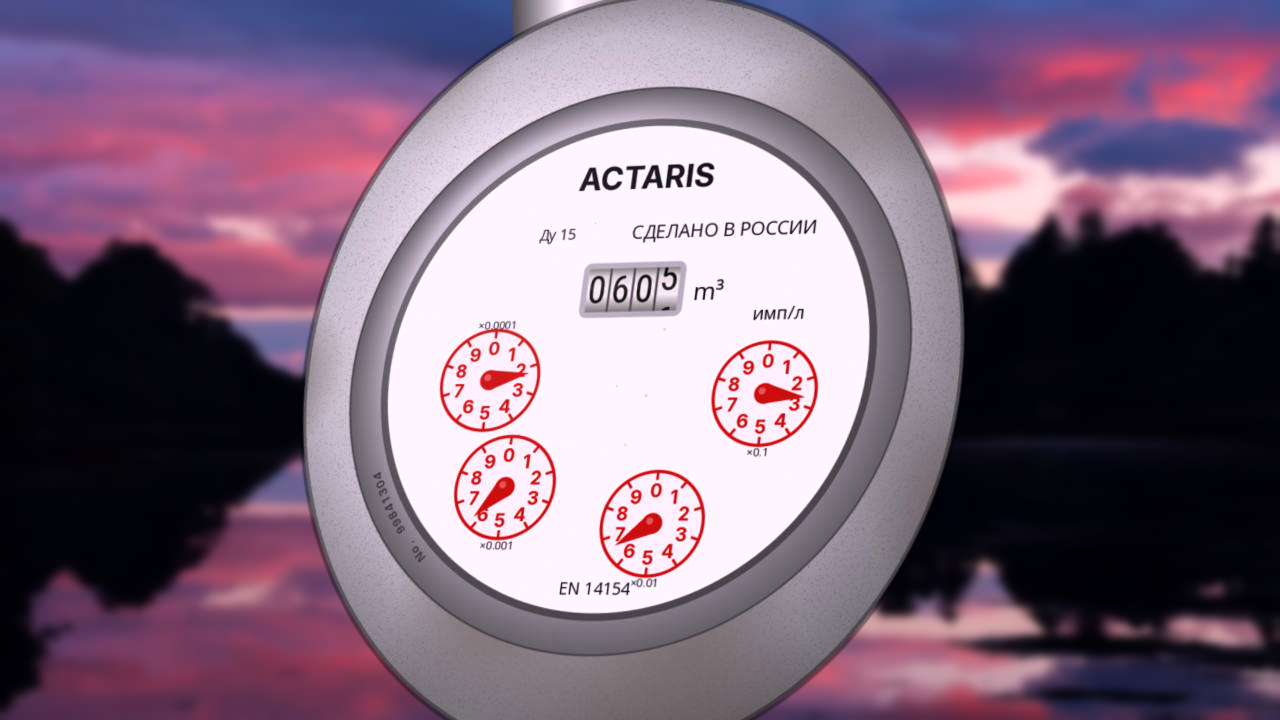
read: 605.2662 m³
